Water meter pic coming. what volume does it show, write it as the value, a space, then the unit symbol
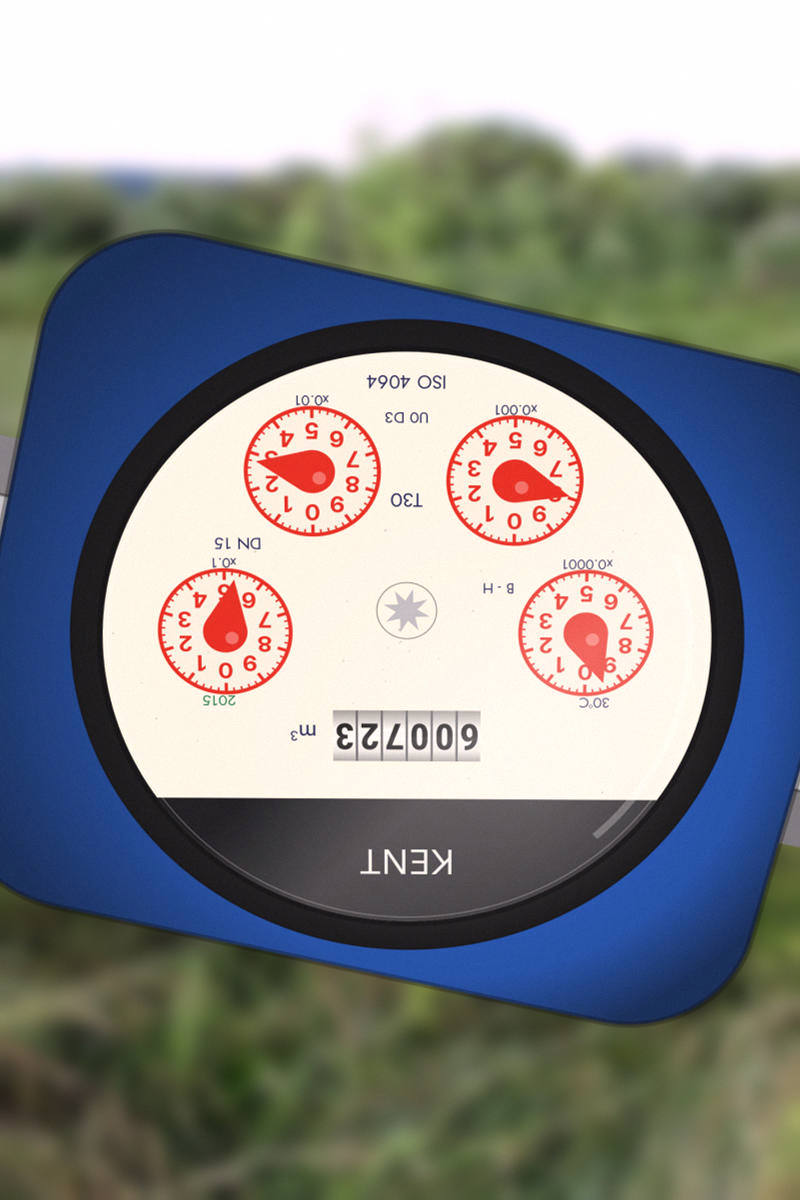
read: 600723.5279 m³
